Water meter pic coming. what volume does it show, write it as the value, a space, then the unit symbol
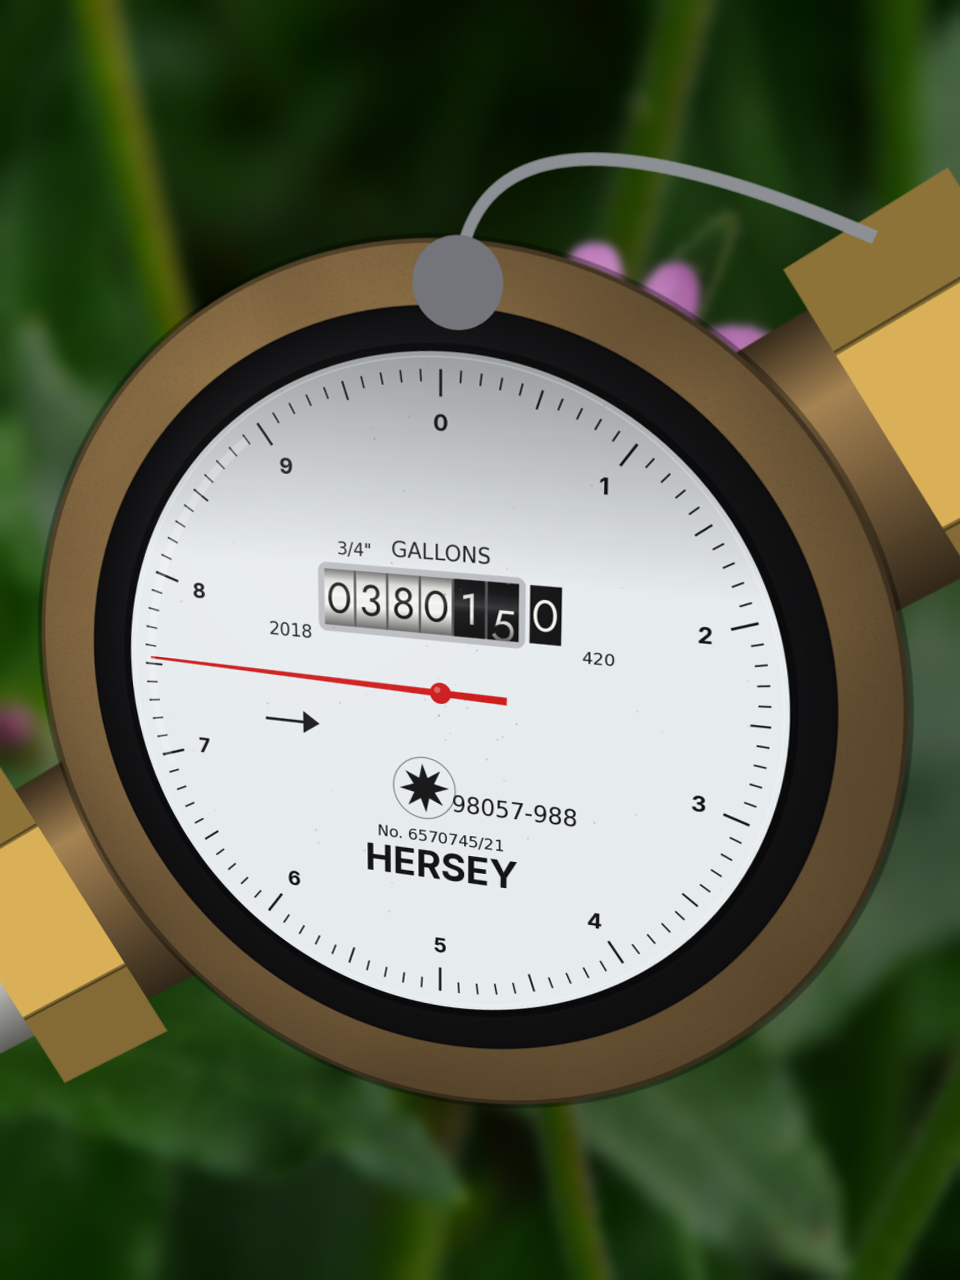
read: 380147.5 gal
